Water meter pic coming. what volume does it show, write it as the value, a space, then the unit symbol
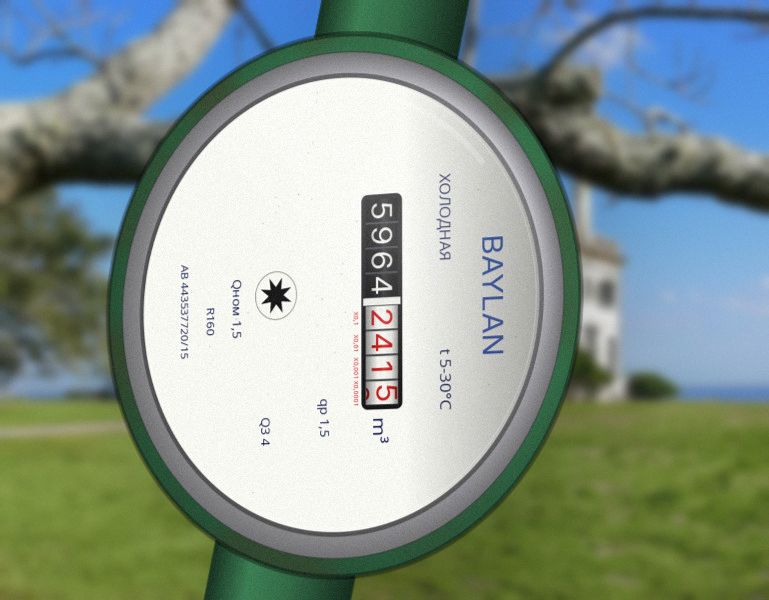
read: 5964.2415 m³
